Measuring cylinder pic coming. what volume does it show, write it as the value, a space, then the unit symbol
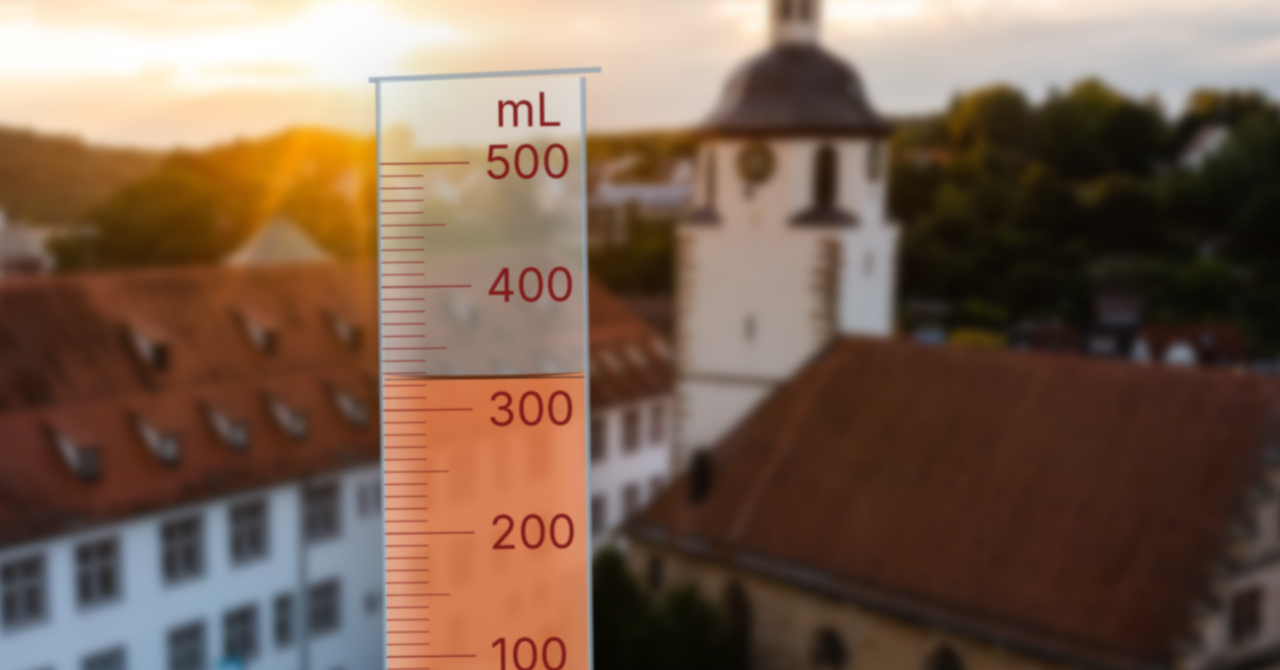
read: 325 mL
